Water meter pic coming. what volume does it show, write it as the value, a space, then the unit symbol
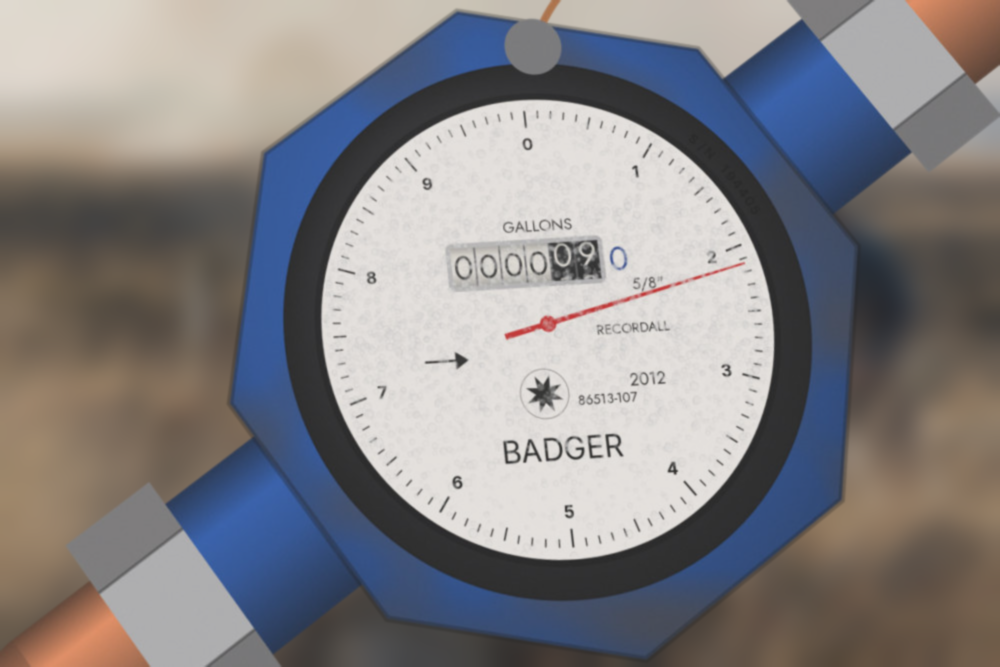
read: 92.1 gal
